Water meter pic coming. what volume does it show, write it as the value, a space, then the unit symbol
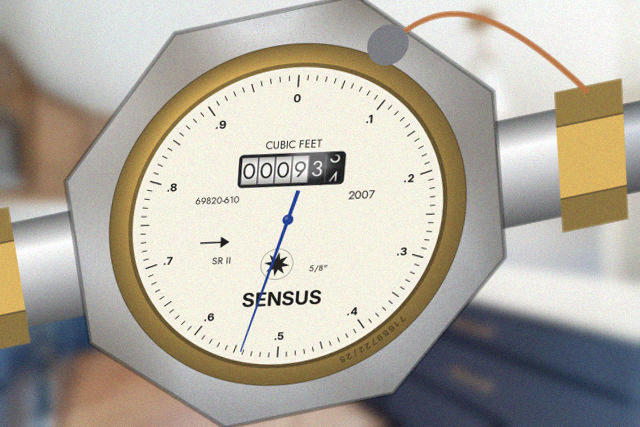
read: 933.54 ft³
